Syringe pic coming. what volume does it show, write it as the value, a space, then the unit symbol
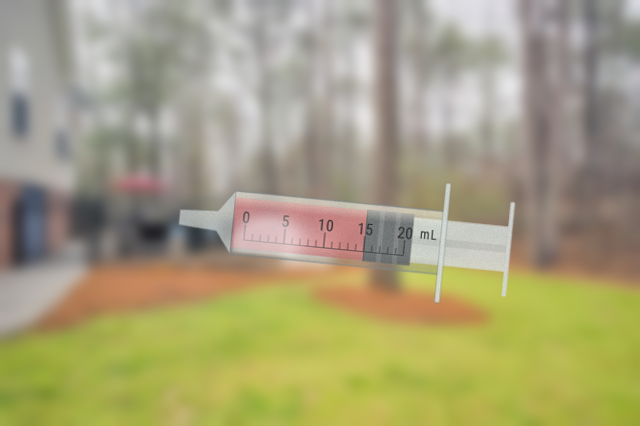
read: 15 mL
